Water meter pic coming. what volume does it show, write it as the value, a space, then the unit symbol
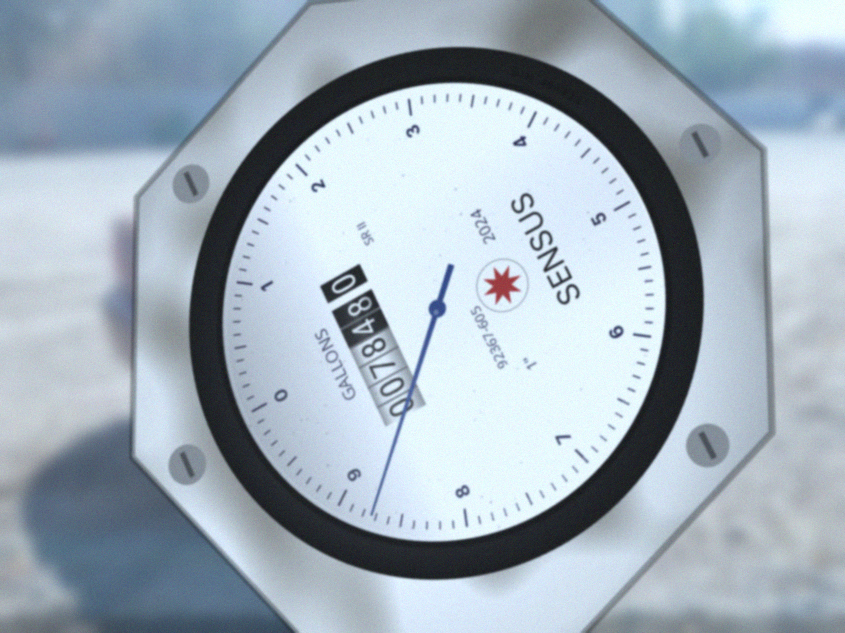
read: 78478.7 gal
